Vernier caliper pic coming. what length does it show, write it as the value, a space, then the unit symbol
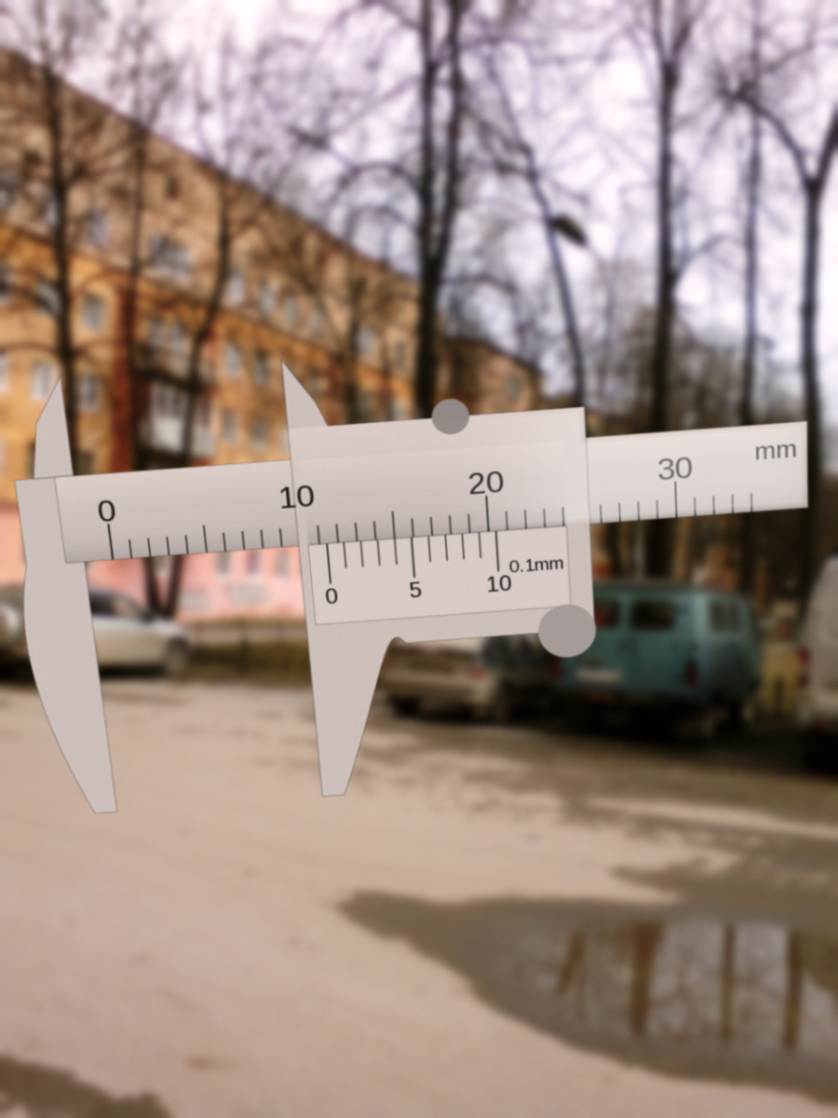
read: 11.4 mm
